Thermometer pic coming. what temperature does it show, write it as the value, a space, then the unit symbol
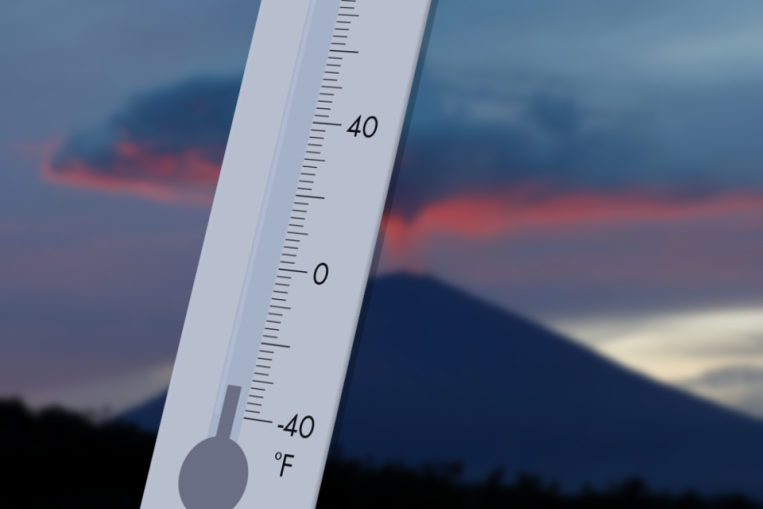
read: -32 °F
